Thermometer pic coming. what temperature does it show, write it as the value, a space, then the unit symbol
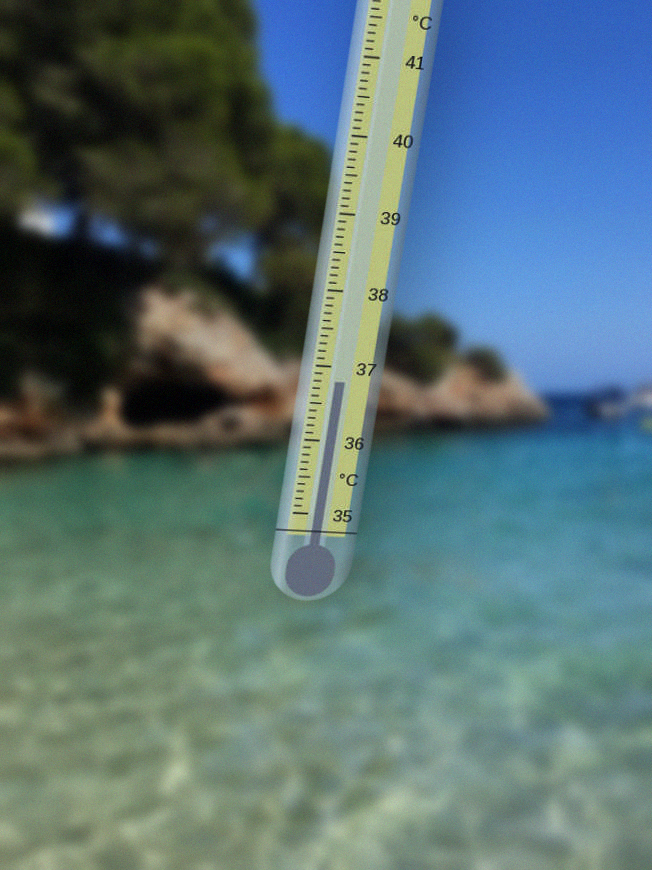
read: 36.8 °C
